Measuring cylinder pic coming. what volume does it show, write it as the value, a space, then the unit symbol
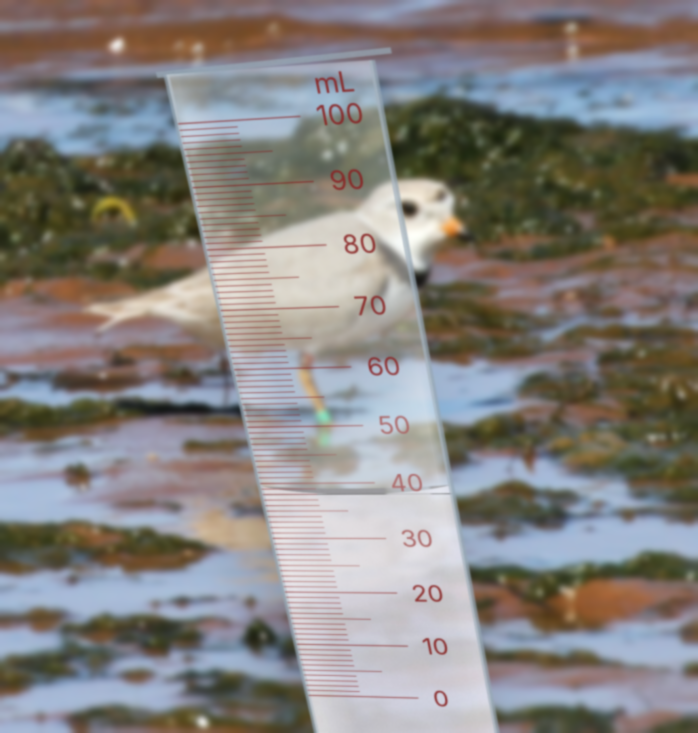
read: 38 mL
